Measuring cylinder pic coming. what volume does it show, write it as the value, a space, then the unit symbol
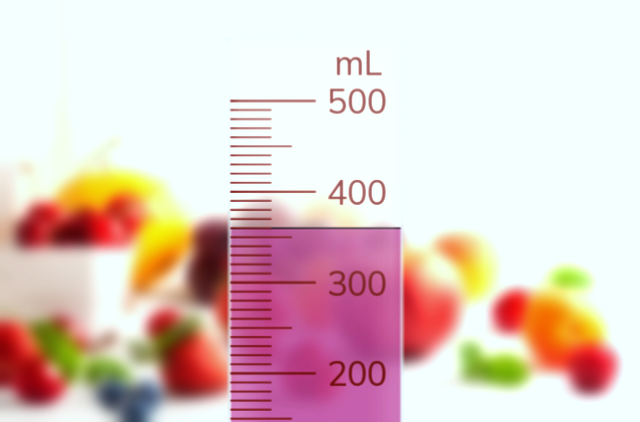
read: 360 mL
